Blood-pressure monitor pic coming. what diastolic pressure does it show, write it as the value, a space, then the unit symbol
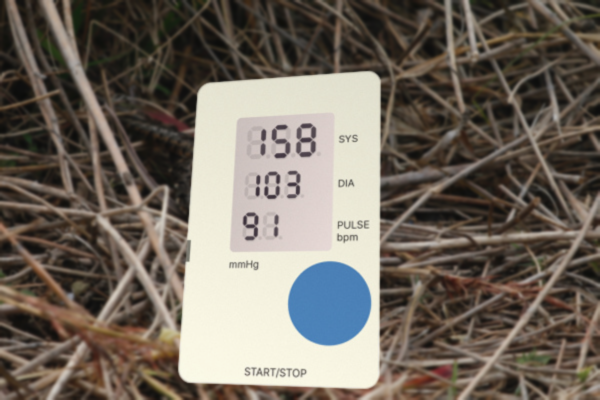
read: 103 mmHg
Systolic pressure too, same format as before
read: 158 mmHg
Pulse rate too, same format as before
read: 91 bpm
